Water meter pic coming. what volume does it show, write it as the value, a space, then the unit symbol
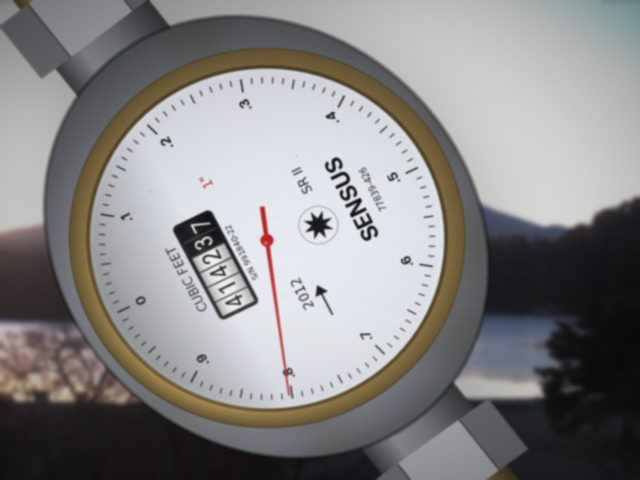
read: 414236.80 ft³
